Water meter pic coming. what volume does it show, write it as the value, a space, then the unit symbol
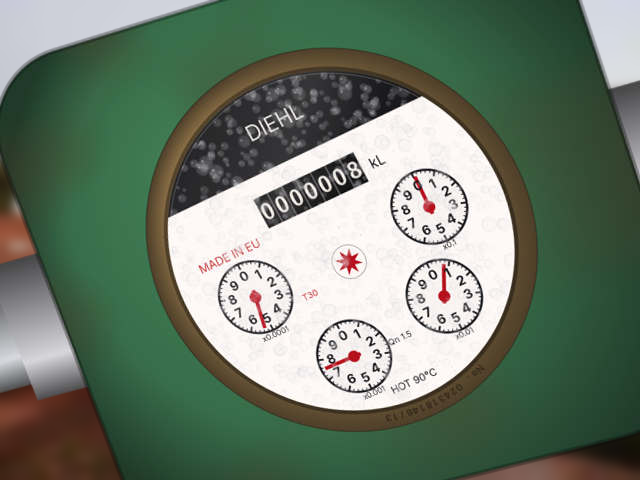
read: 8.0075 kL
